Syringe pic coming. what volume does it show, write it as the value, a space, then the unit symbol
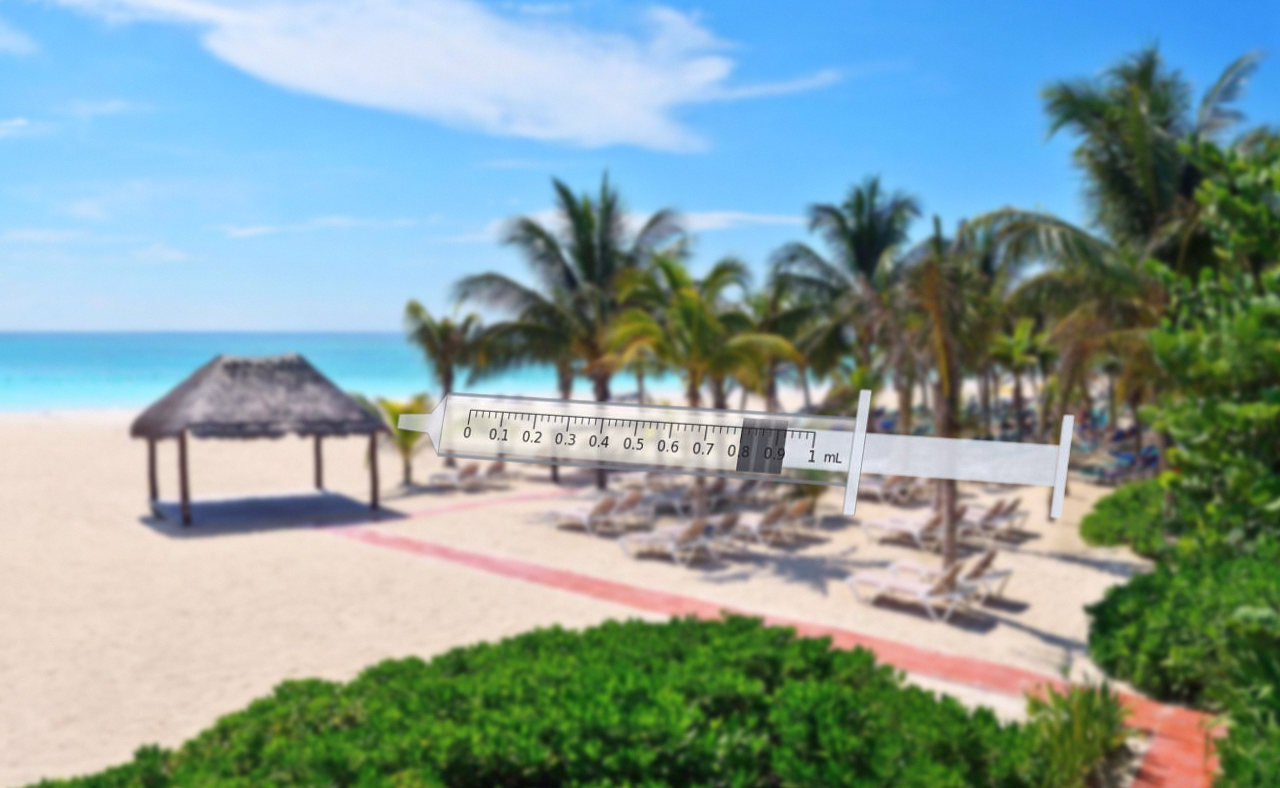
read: 0.8 mL
